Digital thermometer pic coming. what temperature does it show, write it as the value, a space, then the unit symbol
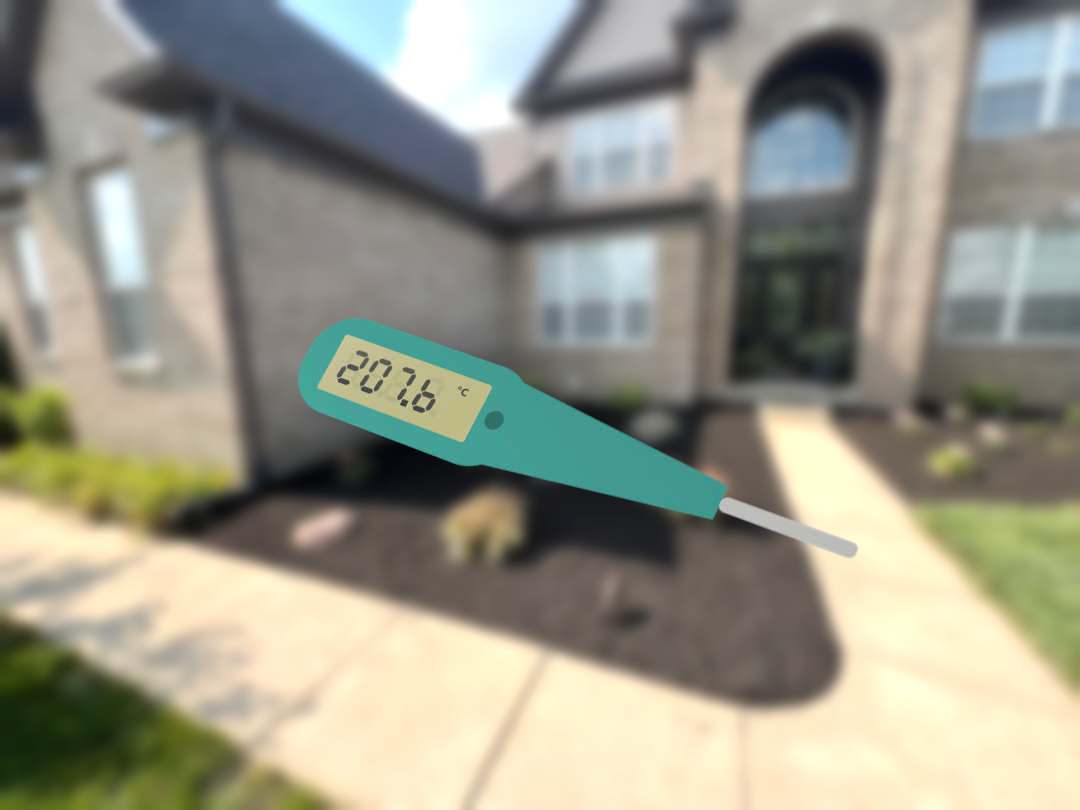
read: 207.6 °C
